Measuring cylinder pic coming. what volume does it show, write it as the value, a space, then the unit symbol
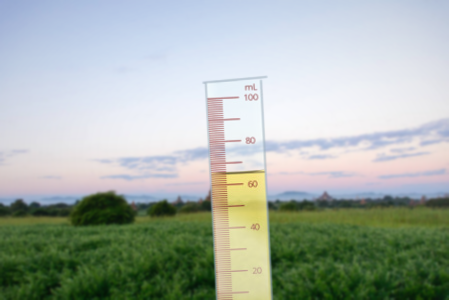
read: 65 mL
